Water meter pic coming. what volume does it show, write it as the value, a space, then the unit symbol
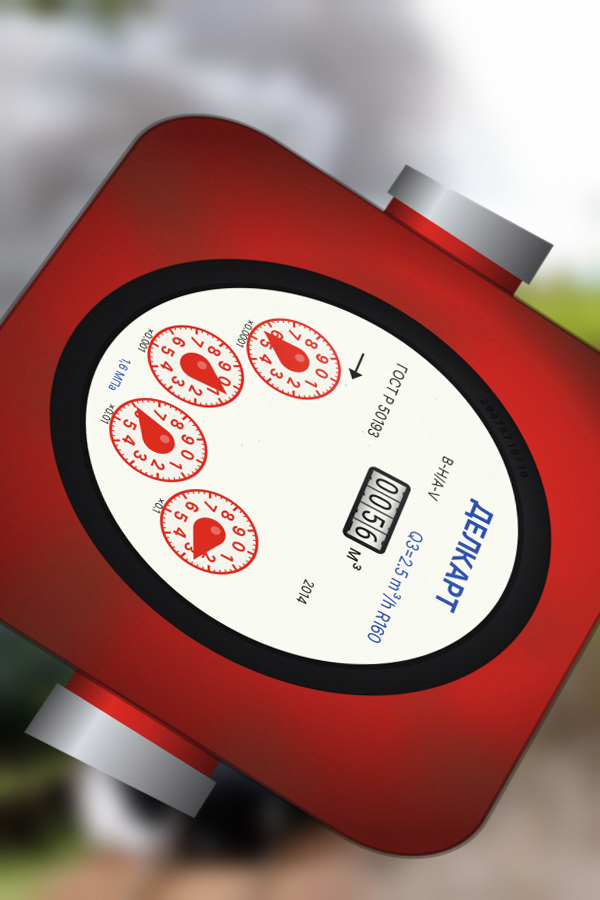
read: 56.2605 m³
